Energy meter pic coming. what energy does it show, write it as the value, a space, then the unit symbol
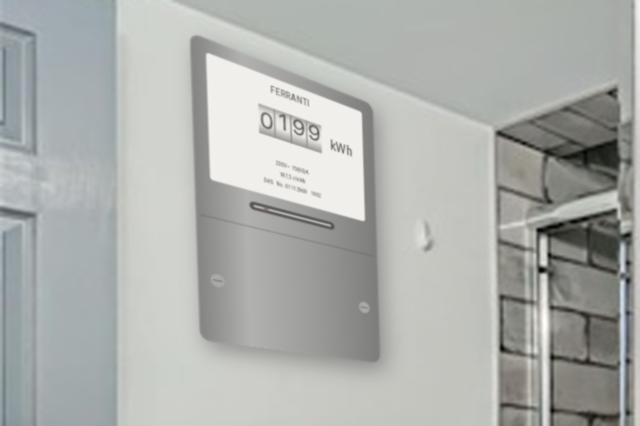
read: 199 kWh
